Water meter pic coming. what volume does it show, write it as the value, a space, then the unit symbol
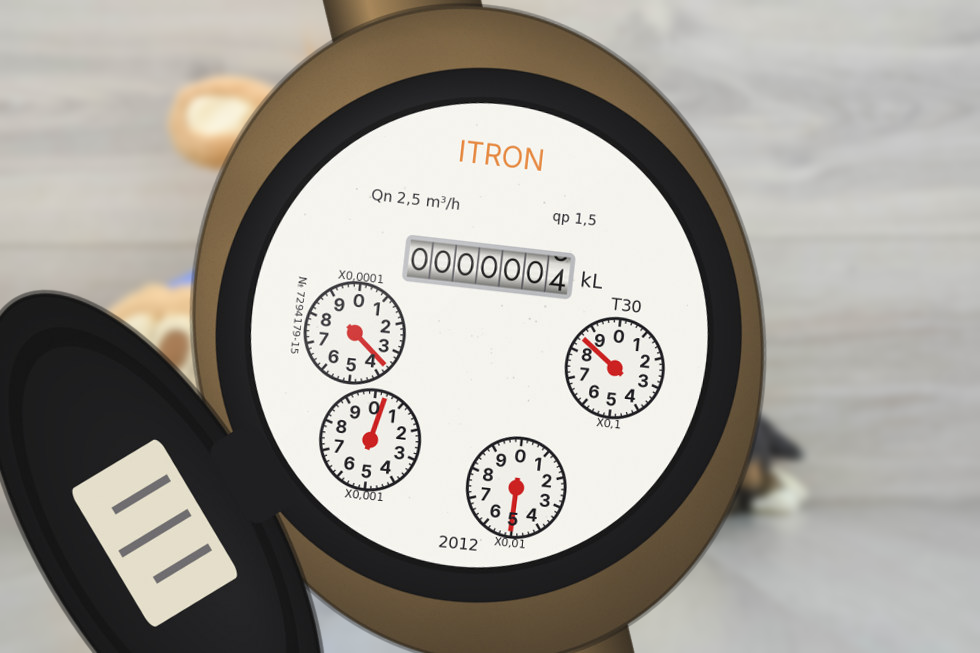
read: 3.8503 kL
